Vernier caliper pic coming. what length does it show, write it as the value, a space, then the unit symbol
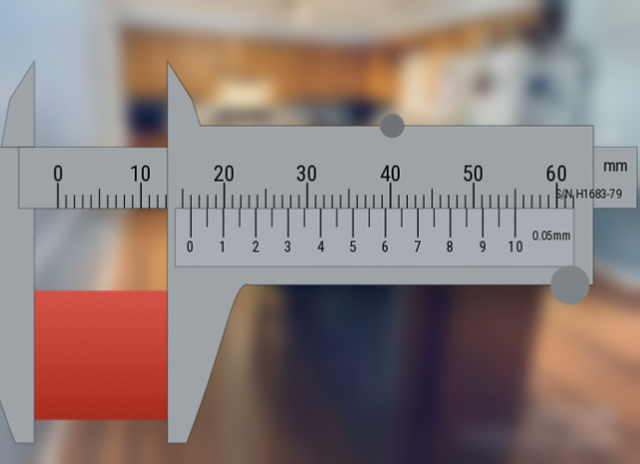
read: 16.0 mm
